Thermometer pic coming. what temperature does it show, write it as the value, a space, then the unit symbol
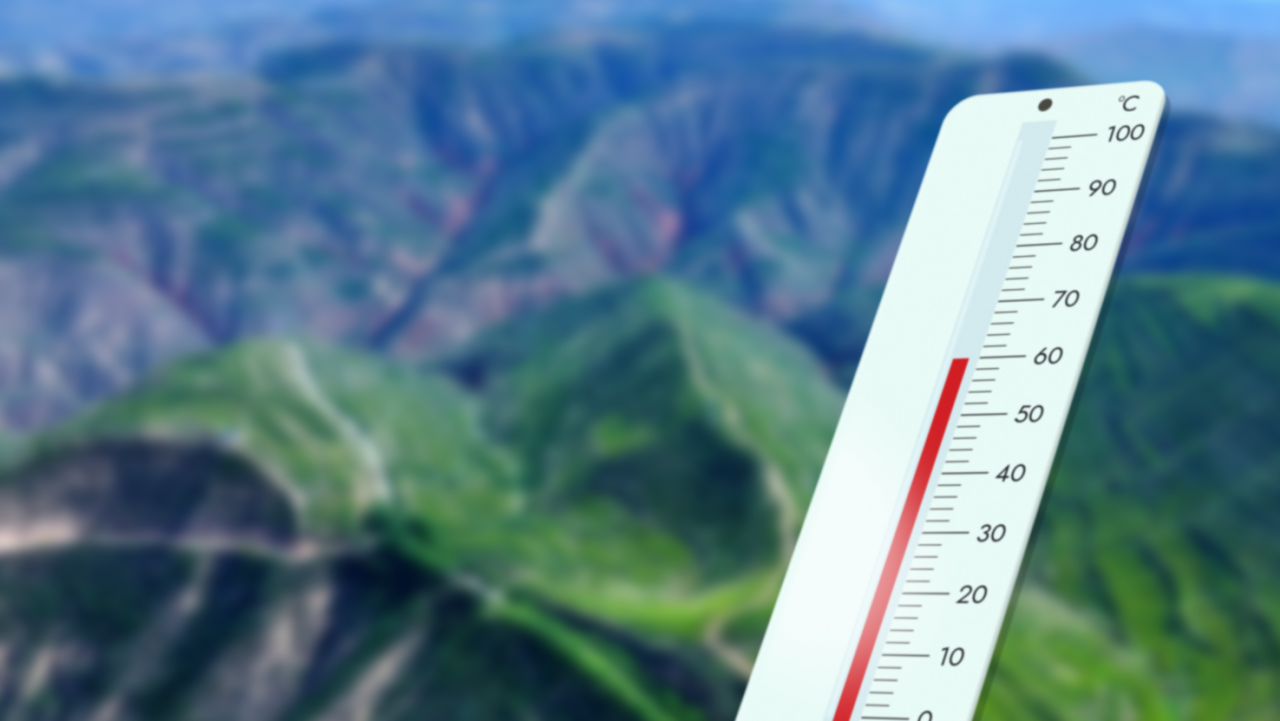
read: 60 °C
